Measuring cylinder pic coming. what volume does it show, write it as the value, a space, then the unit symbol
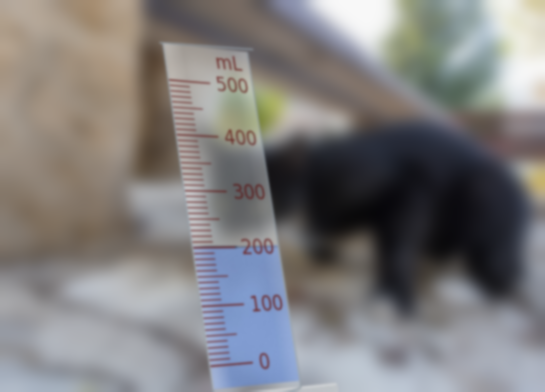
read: 200 mL
